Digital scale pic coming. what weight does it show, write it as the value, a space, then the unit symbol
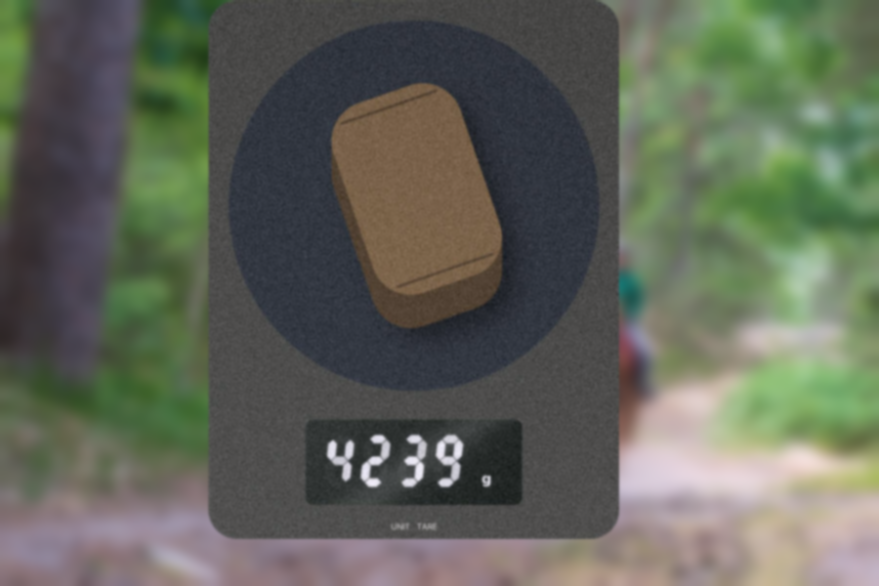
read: 4239 g
